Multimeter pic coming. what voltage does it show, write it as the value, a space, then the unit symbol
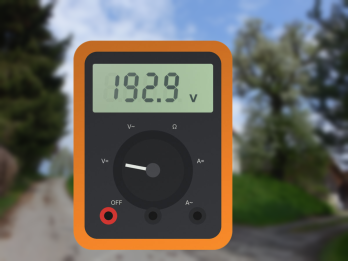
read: 192.9 V
